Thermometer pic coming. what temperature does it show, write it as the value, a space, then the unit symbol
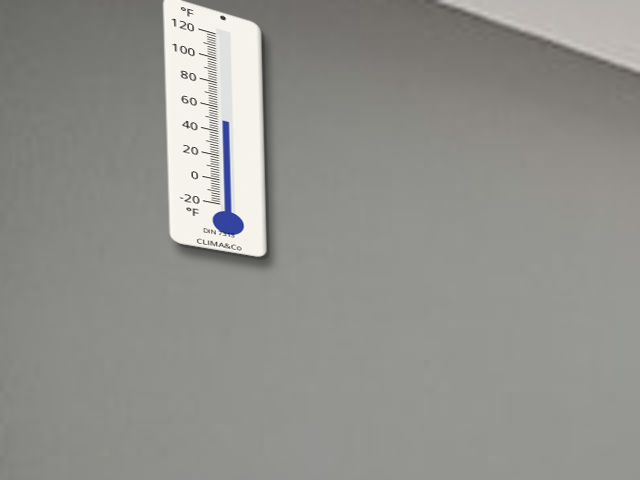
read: 50 °F
